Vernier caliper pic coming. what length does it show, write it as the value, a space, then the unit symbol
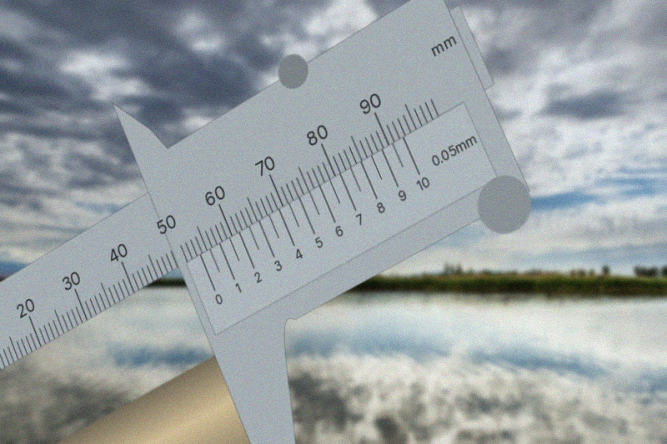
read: 53.6 mm
